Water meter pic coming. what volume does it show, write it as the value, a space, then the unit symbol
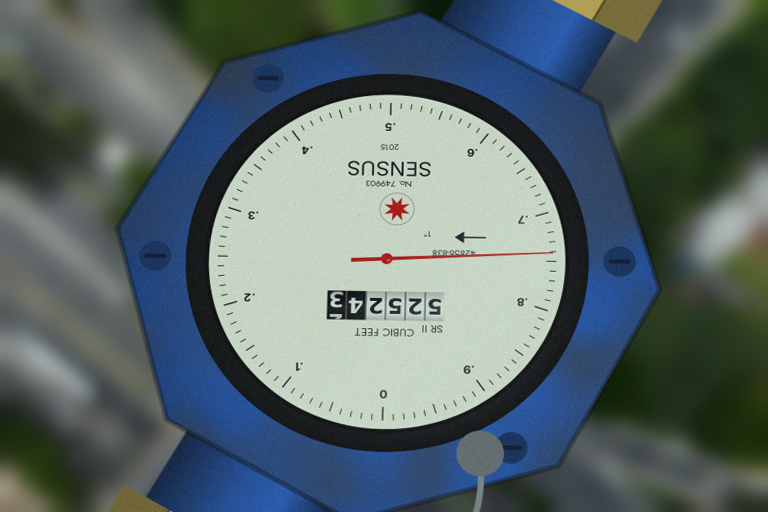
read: 525242.74 ft³
